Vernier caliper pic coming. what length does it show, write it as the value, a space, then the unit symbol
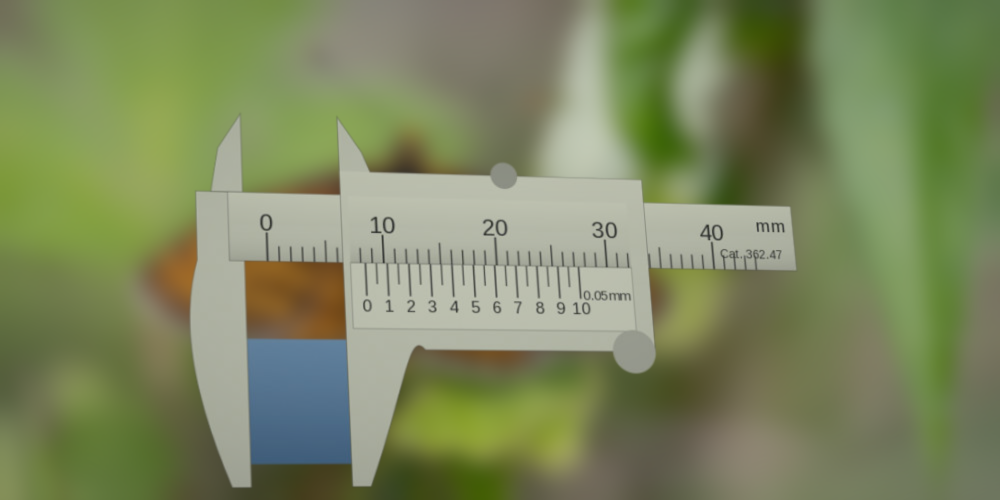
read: 8.4 mm
